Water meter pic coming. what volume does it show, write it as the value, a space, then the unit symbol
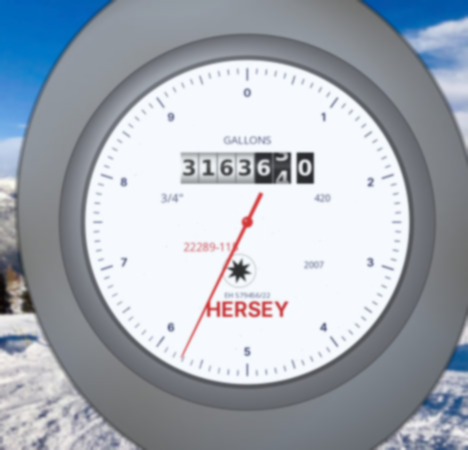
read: 3163635.7 gal
